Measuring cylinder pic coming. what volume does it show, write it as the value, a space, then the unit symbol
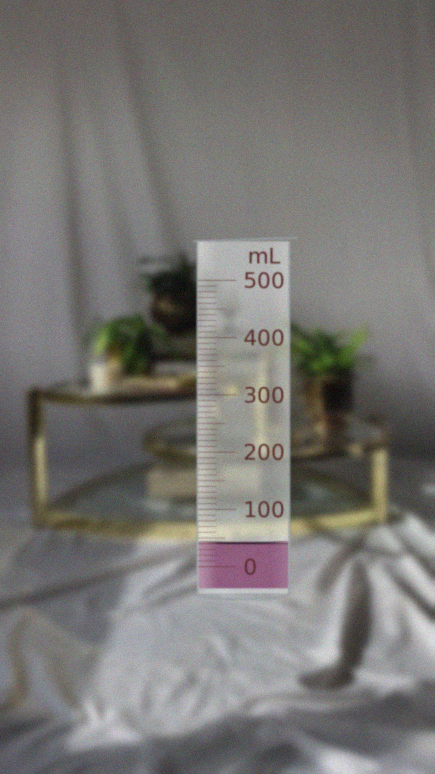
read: 40 mL
